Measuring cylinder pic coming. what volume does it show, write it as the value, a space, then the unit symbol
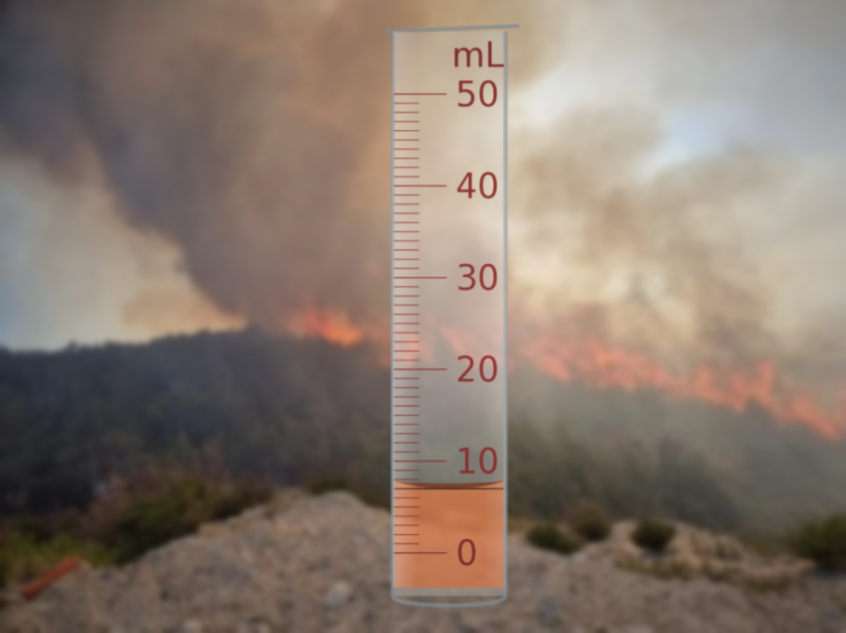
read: 7 mL
